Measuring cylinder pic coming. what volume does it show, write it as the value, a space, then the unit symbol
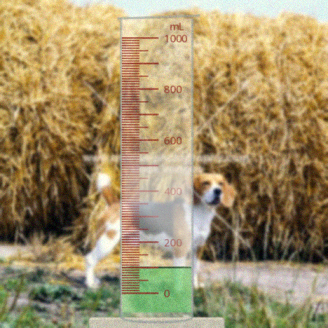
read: 100 mL
